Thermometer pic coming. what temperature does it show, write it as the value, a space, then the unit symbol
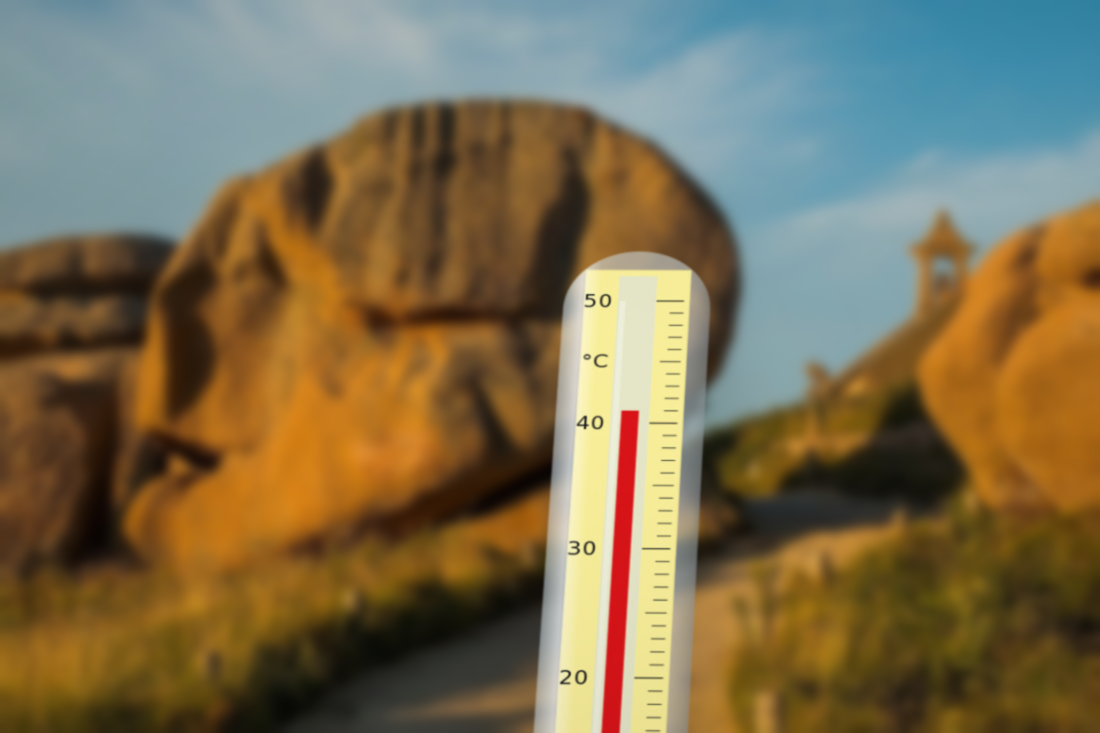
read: 41 °C
